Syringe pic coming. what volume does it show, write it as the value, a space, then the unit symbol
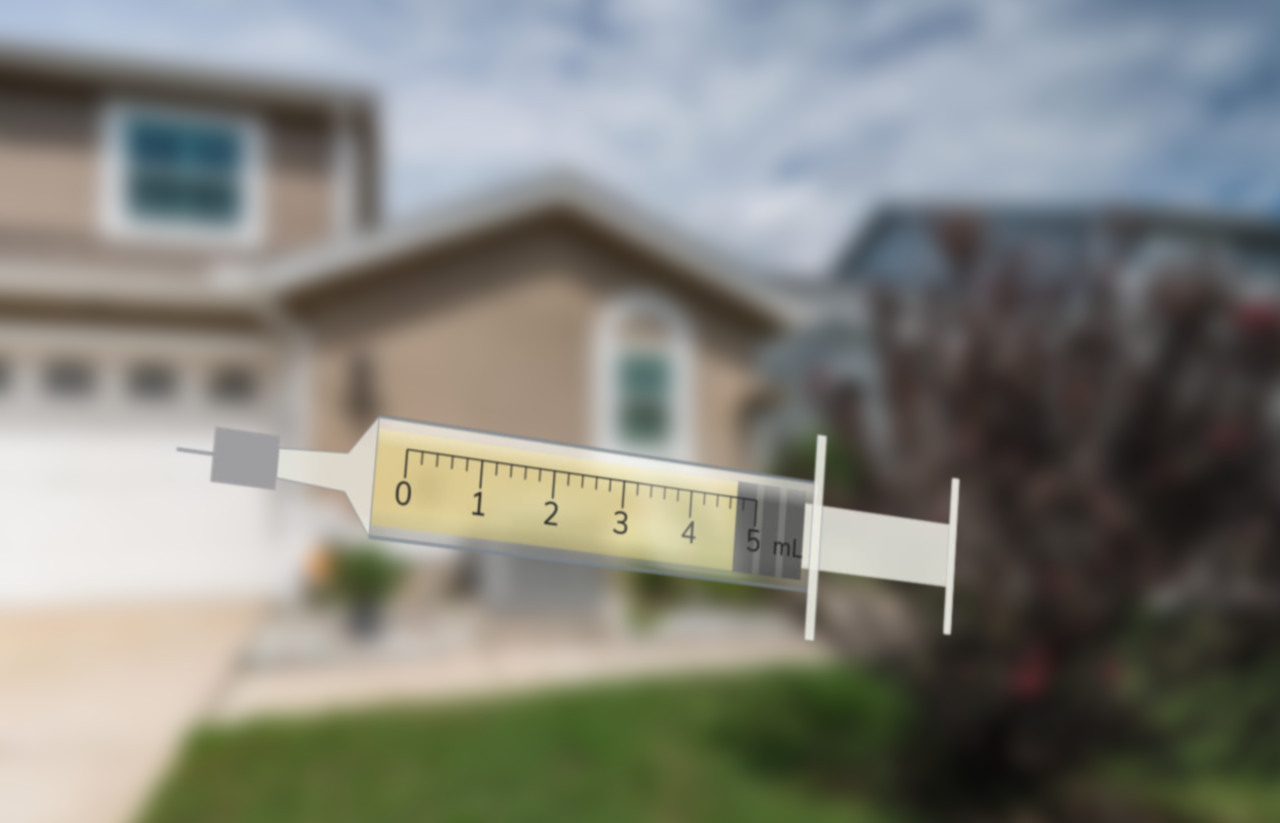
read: 4.7 mL
